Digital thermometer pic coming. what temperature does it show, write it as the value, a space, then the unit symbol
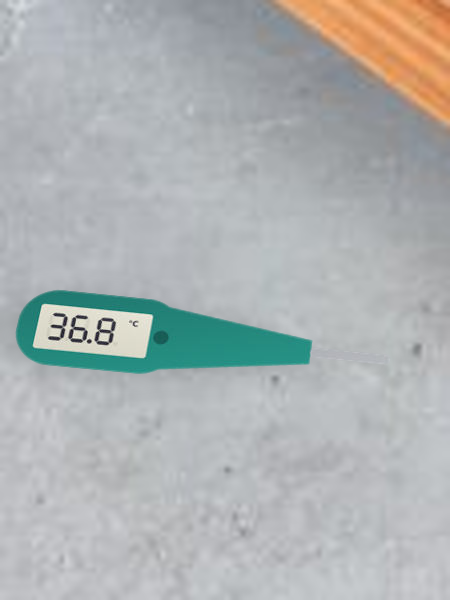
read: 36.8 °C
